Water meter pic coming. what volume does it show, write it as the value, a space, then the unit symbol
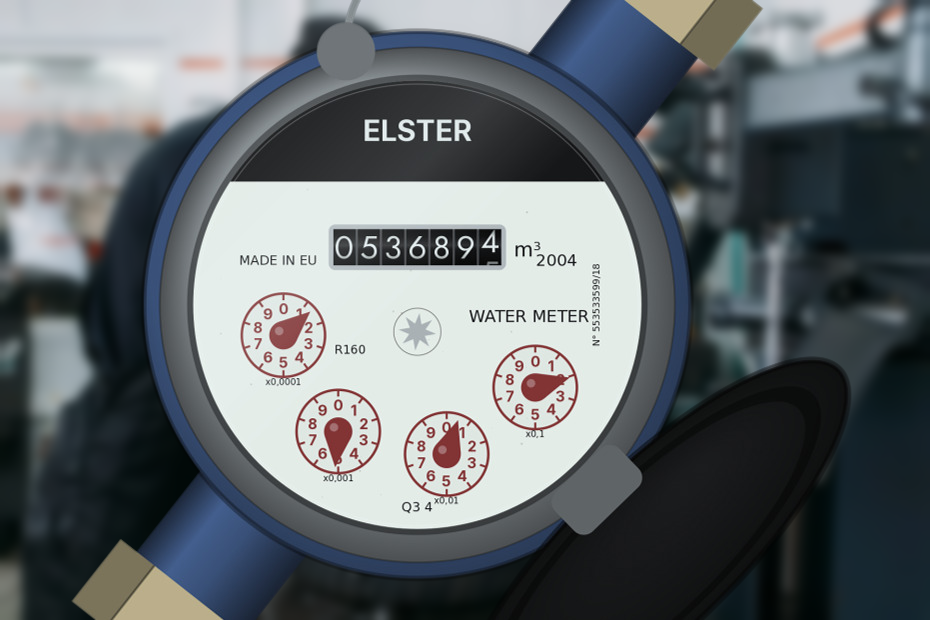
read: 536894.2051 m³
